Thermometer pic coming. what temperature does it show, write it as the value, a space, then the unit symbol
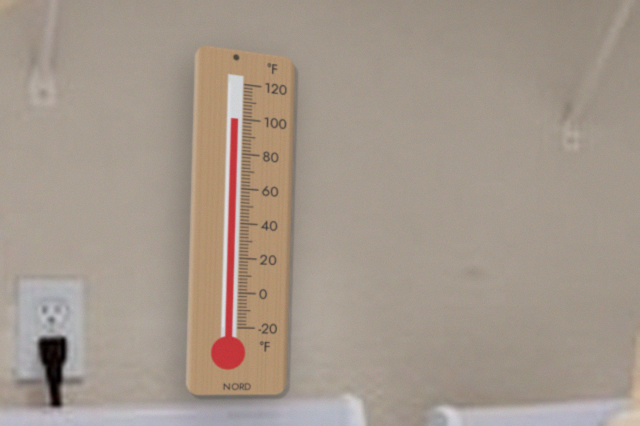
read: 100 °F
